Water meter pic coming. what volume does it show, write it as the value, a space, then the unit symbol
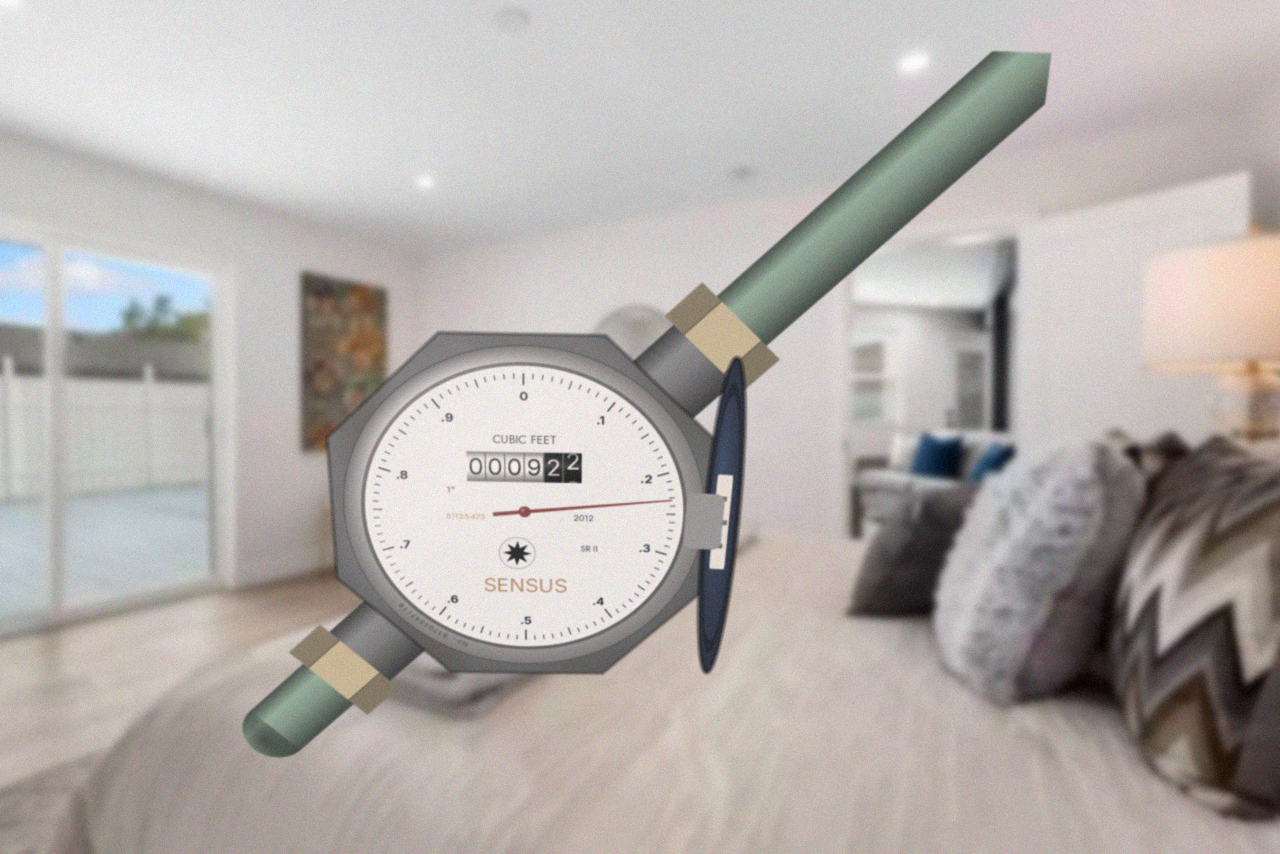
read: 922.23 ft³
